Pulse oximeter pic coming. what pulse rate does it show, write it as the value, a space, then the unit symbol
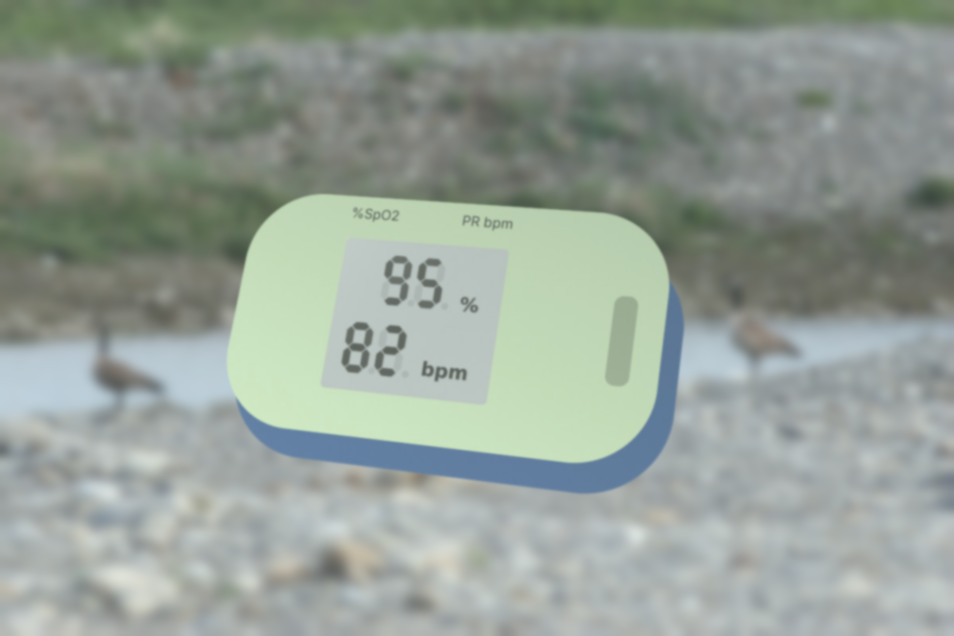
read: 82 bpm
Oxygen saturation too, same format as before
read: 95 %
